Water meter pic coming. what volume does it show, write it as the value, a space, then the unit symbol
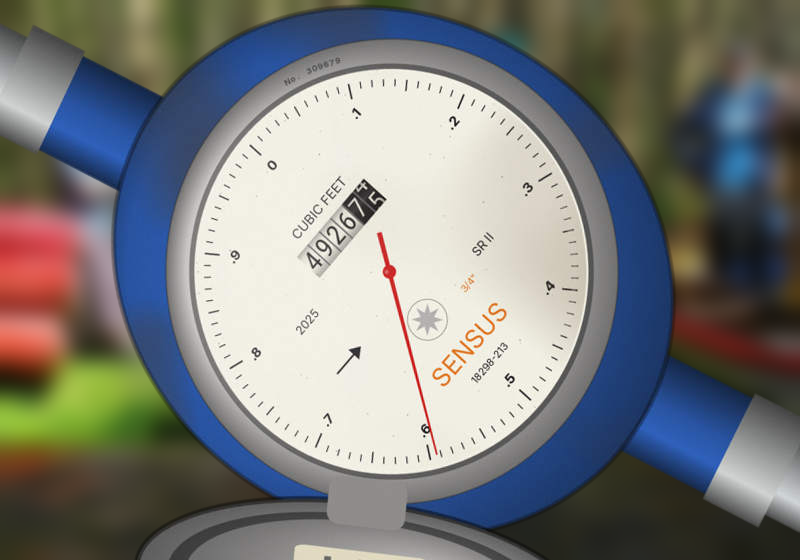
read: 492674.59 ft³
